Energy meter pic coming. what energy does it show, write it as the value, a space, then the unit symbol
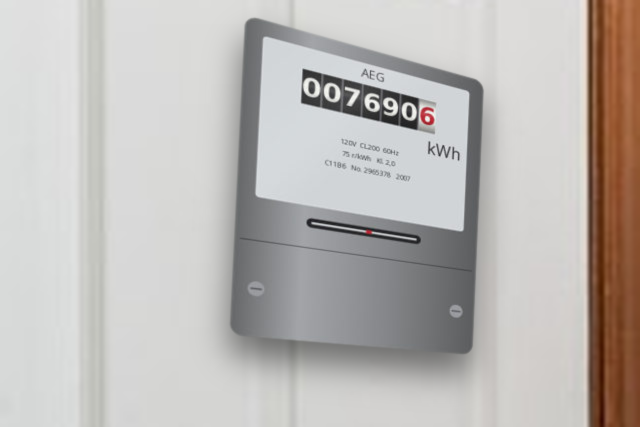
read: 7690.6 kWh
